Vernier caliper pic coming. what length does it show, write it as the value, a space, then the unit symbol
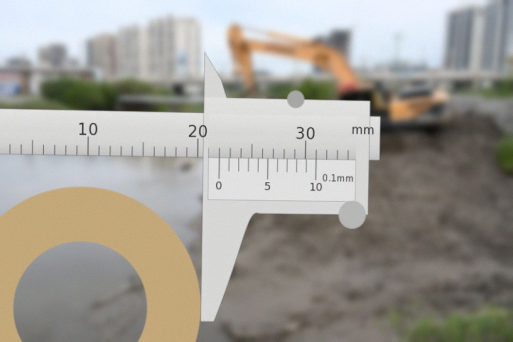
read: 22.0 mm
